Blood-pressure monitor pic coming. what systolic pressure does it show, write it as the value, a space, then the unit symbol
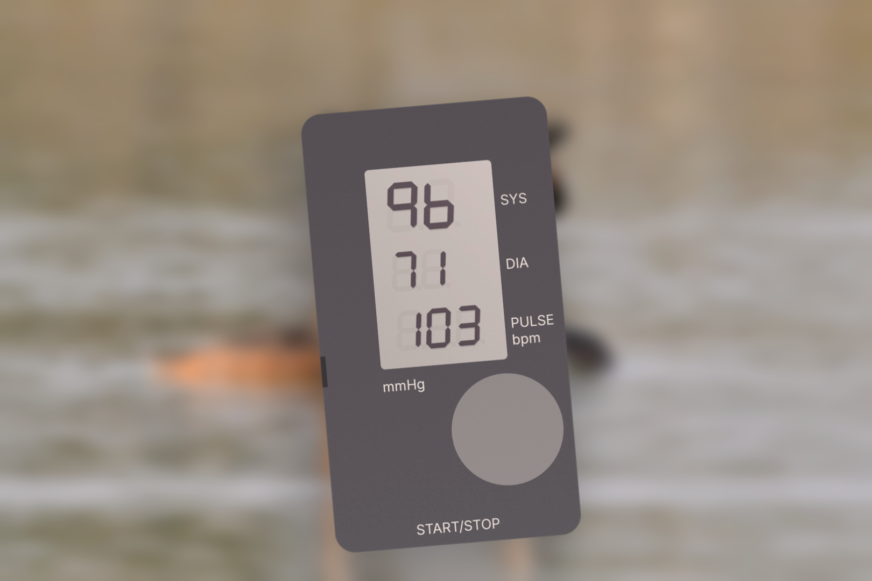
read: 96 mmHg
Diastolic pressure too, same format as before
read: 71 mmHg
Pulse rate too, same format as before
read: 103 bpm
